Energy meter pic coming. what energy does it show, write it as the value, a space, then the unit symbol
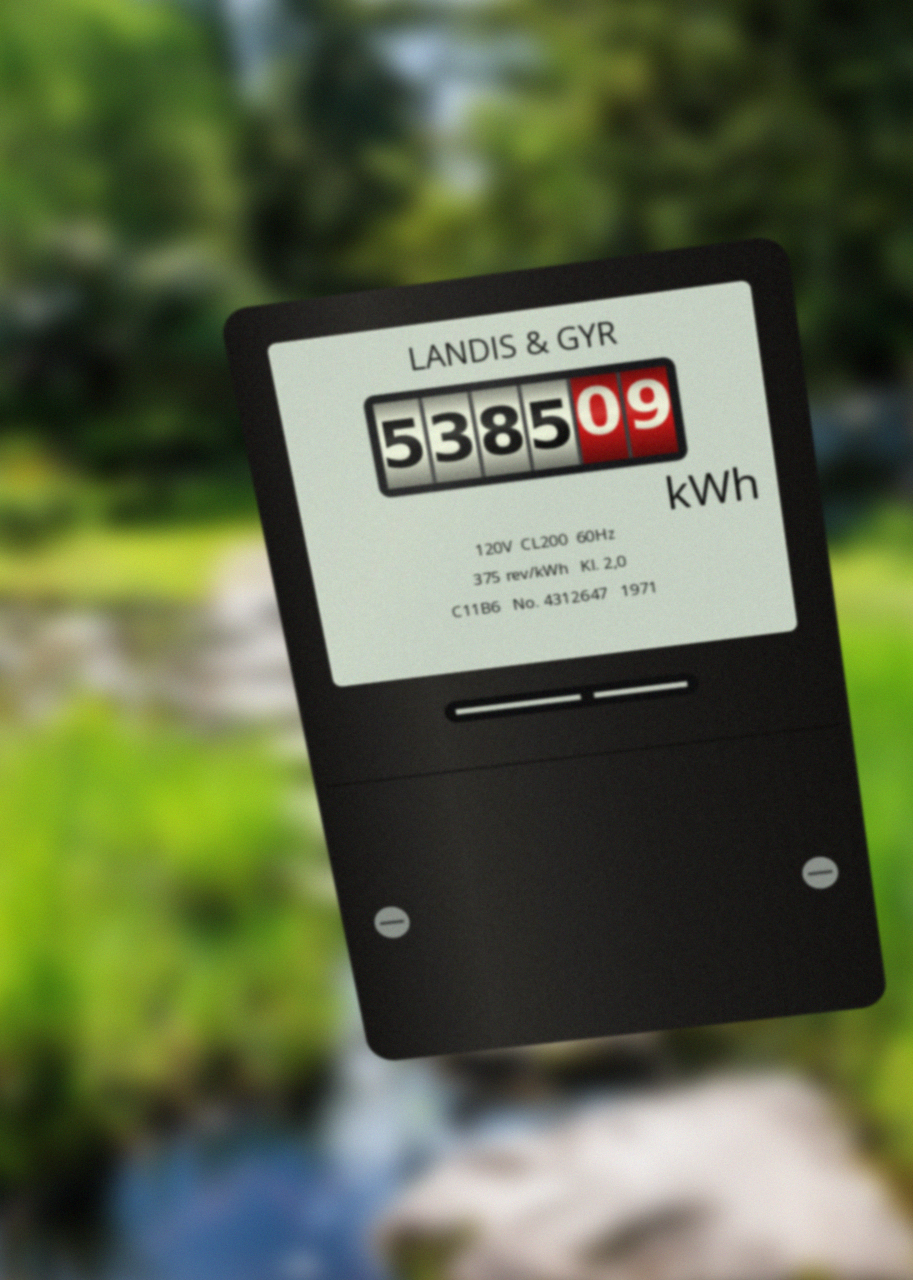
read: 5385.09 kWh
